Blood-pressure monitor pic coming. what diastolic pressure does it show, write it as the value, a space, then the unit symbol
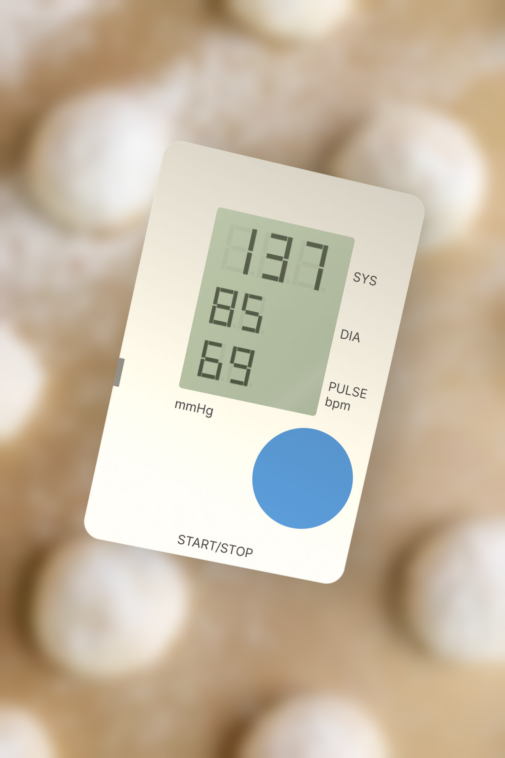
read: 85 mmHg
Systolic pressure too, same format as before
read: 137 mmHg
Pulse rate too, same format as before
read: 69 bpm
